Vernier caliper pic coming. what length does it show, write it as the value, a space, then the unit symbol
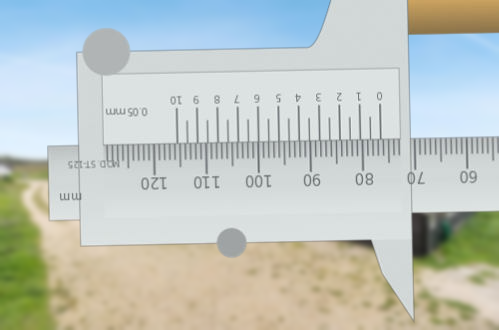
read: 76.5 mm
